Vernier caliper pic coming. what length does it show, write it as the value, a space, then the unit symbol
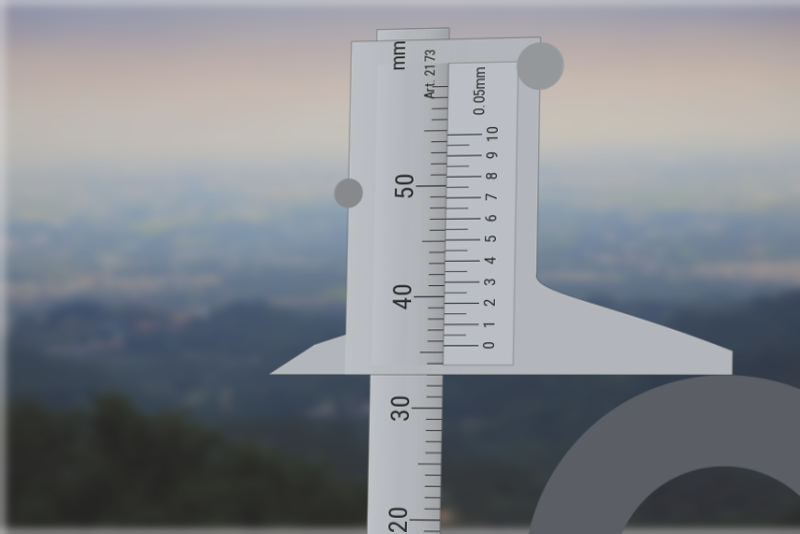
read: 35.6 mm
